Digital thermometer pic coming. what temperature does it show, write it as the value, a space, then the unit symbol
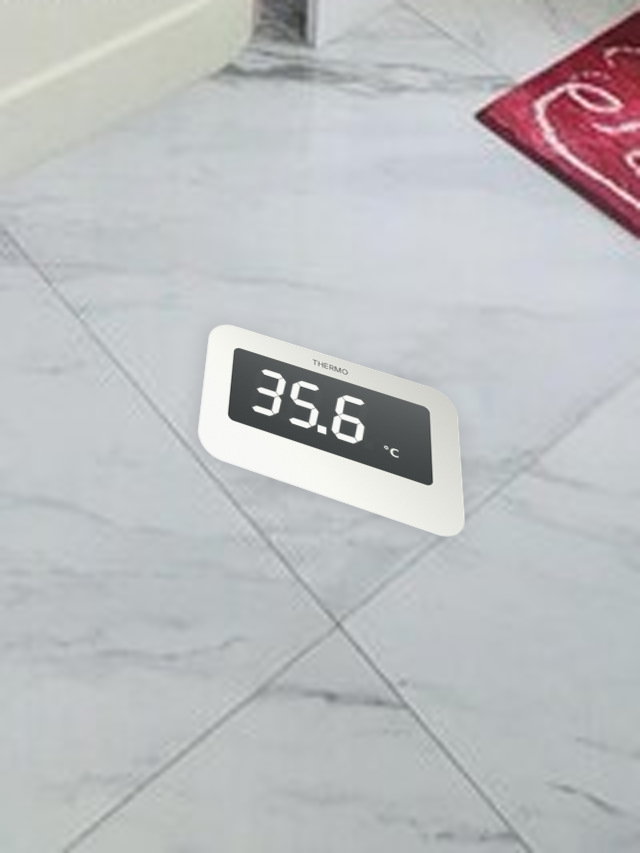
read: 35.6 °C
